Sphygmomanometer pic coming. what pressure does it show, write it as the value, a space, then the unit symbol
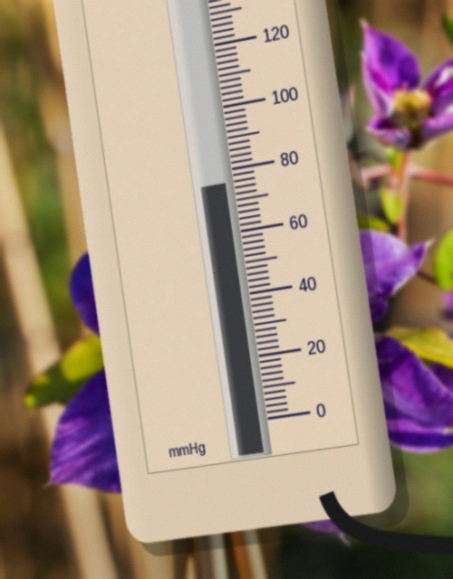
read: 76 mmHg
